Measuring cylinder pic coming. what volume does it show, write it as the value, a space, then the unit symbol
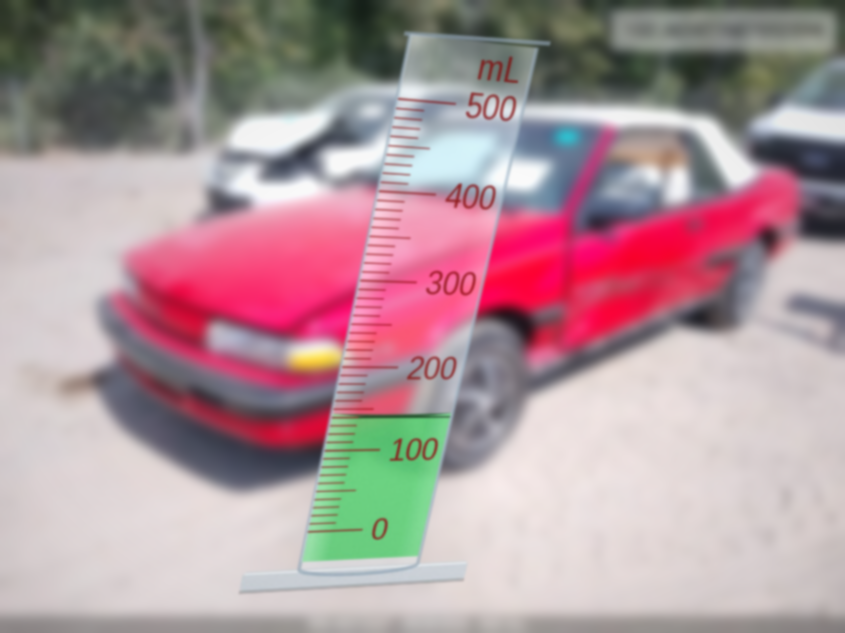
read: 140 mL
